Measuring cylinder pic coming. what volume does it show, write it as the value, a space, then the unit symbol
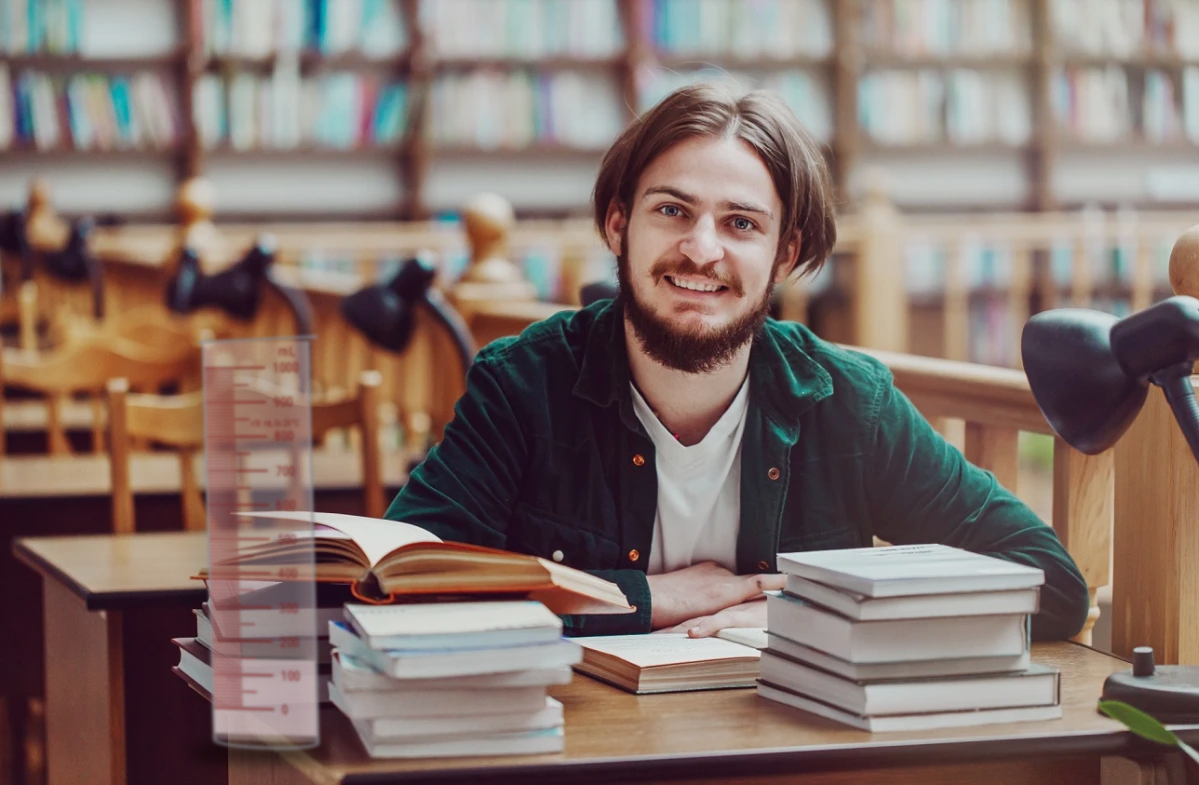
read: 150 mL
